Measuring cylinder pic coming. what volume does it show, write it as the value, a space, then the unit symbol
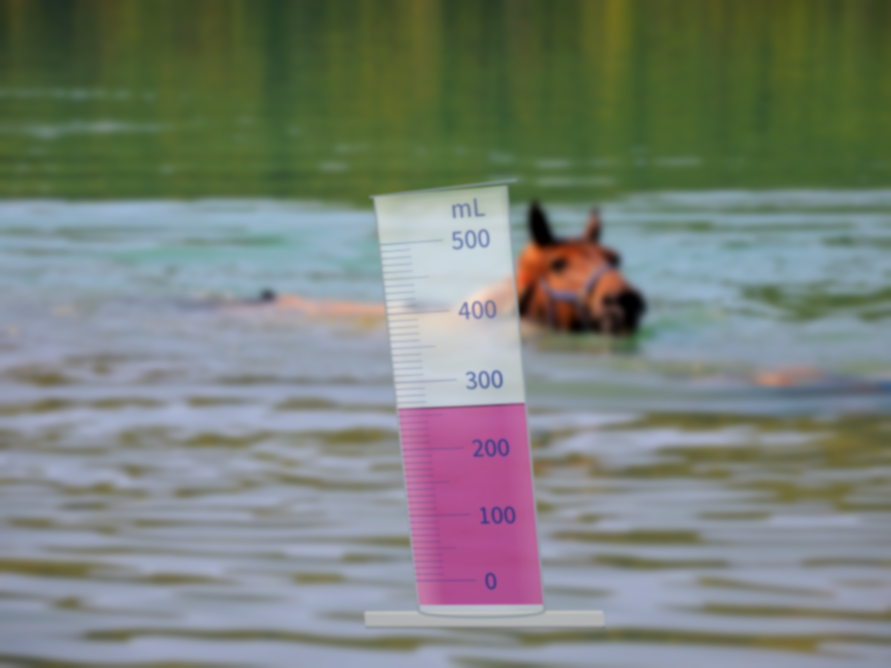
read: 260 mL
